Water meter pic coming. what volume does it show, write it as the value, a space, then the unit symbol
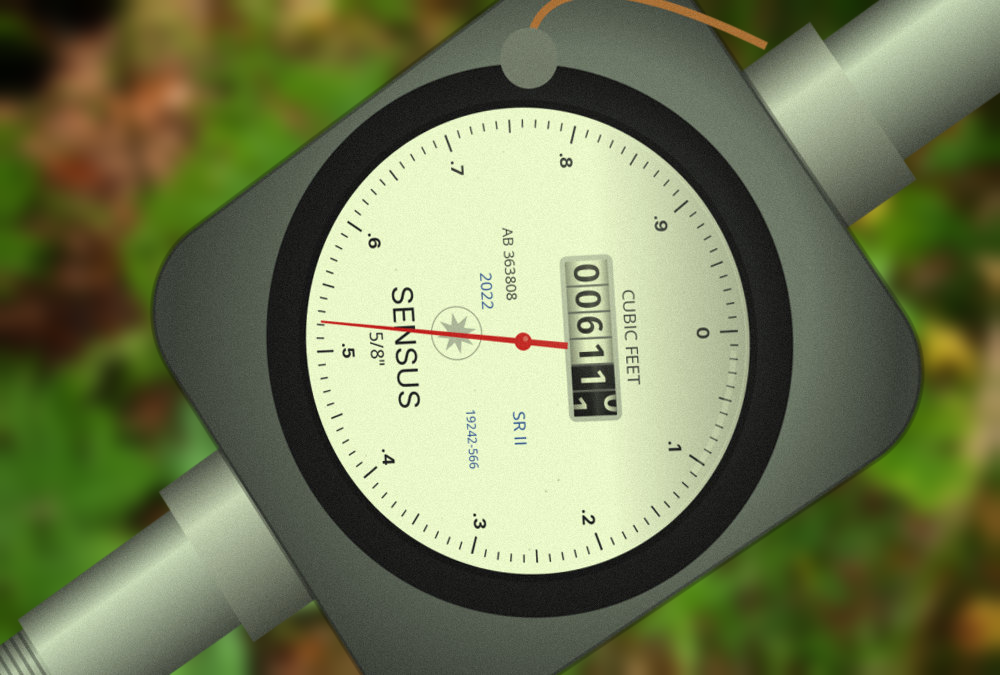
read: 6110.52 ft³
